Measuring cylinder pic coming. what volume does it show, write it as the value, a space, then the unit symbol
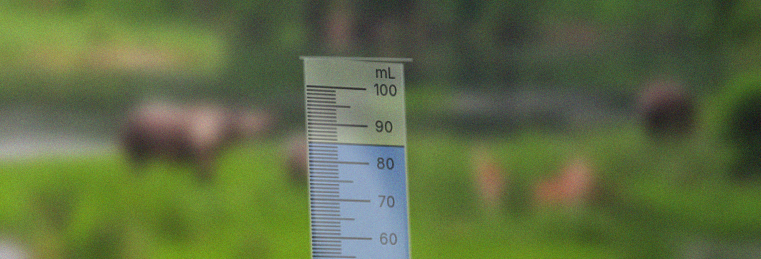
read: 85 mL
